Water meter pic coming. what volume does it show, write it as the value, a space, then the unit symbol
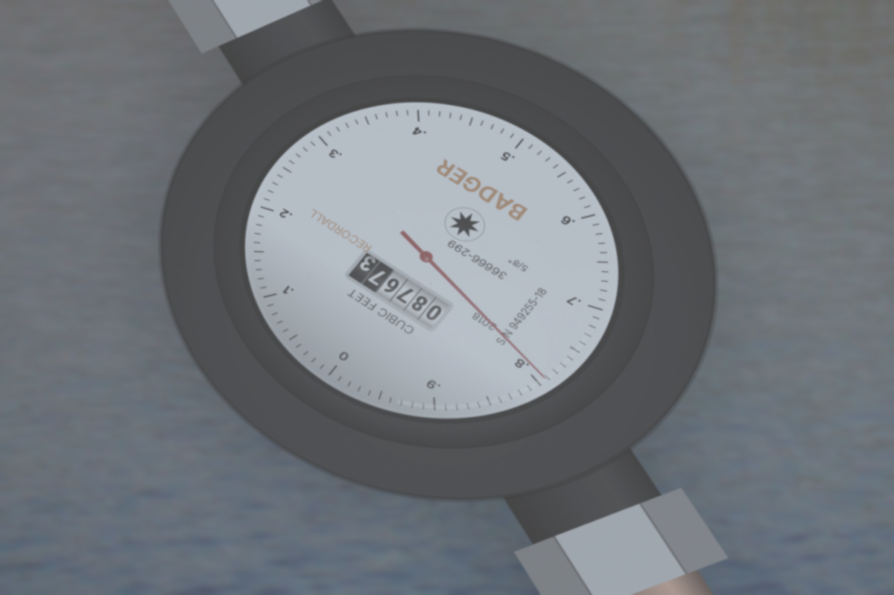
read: 87672.79 ft³
